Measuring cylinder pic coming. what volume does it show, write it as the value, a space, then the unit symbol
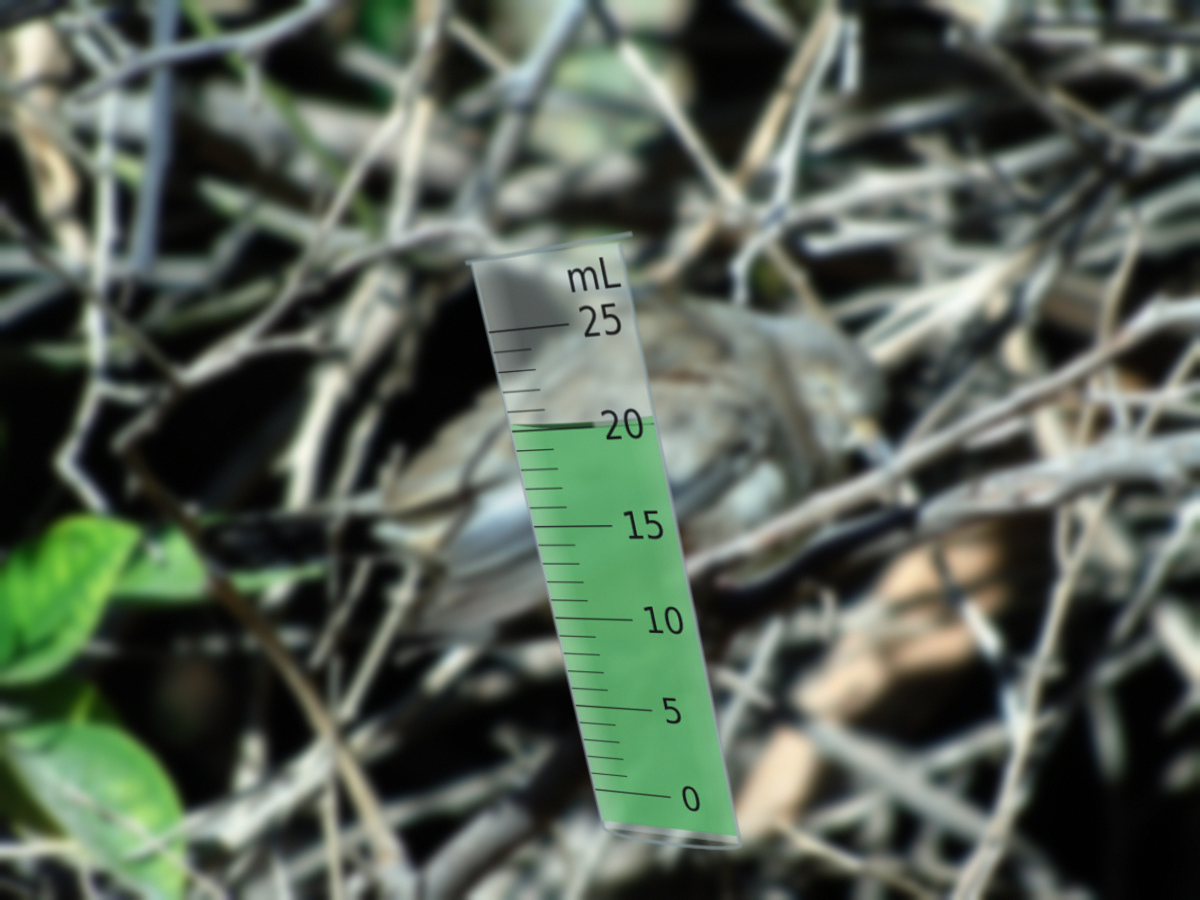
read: 20 mL
